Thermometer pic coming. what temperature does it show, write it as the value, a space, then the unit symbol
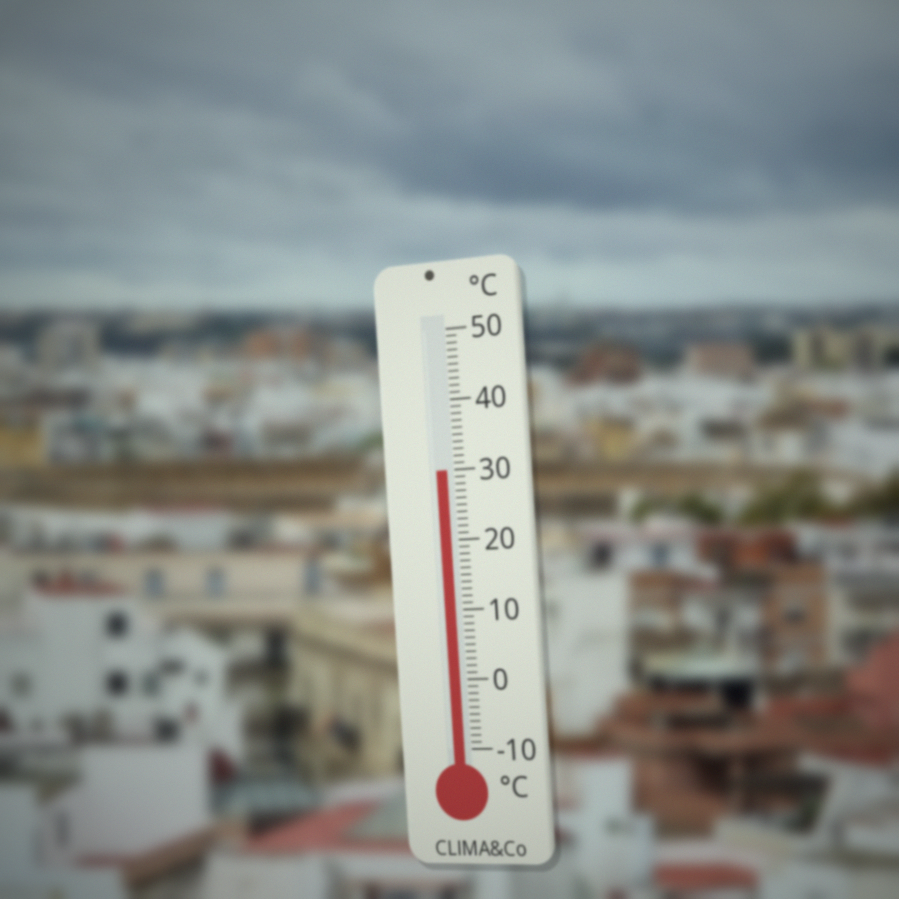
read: 30 °C
